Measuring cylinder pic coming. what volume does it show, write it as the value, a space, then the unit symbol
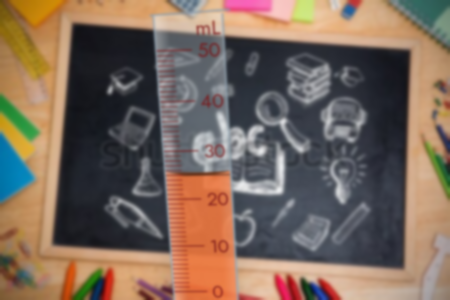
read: 25 mL
